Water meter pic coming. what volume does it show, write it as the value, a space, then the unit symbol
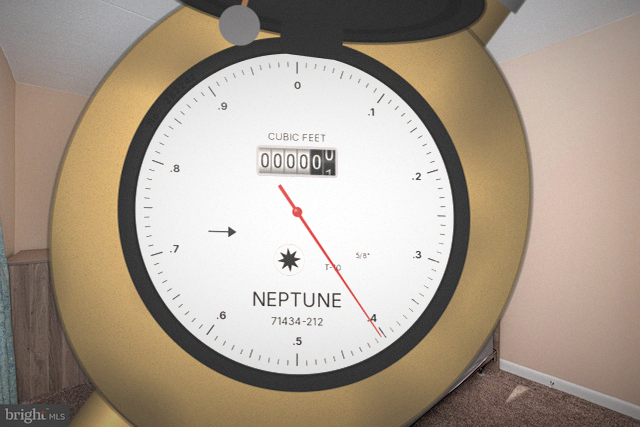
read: 0.40 ft³
